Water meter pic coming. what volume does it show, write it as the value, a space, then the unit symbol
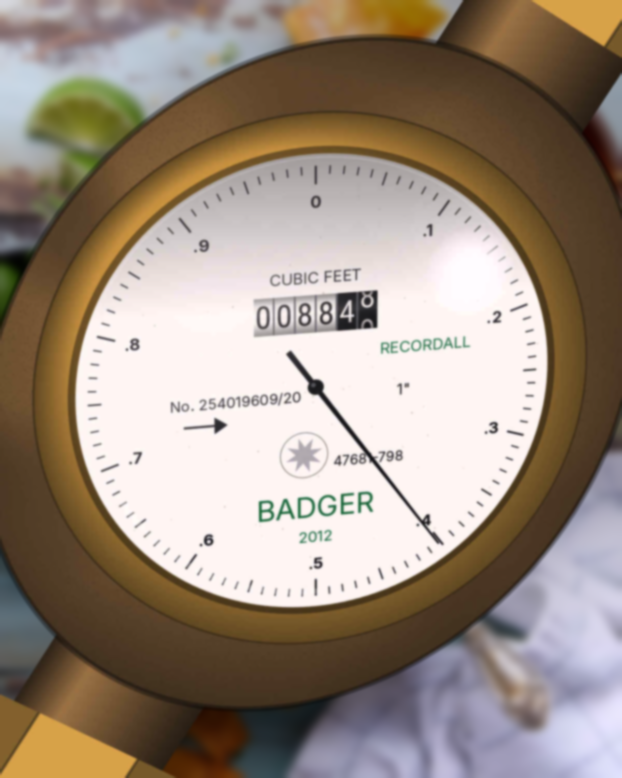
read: 8848.40 ft³
